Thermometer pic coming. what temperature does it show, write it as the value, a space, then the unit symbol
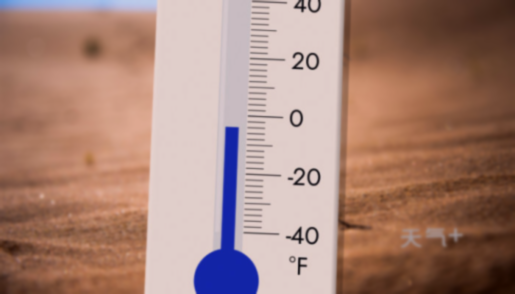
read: -4 °F
